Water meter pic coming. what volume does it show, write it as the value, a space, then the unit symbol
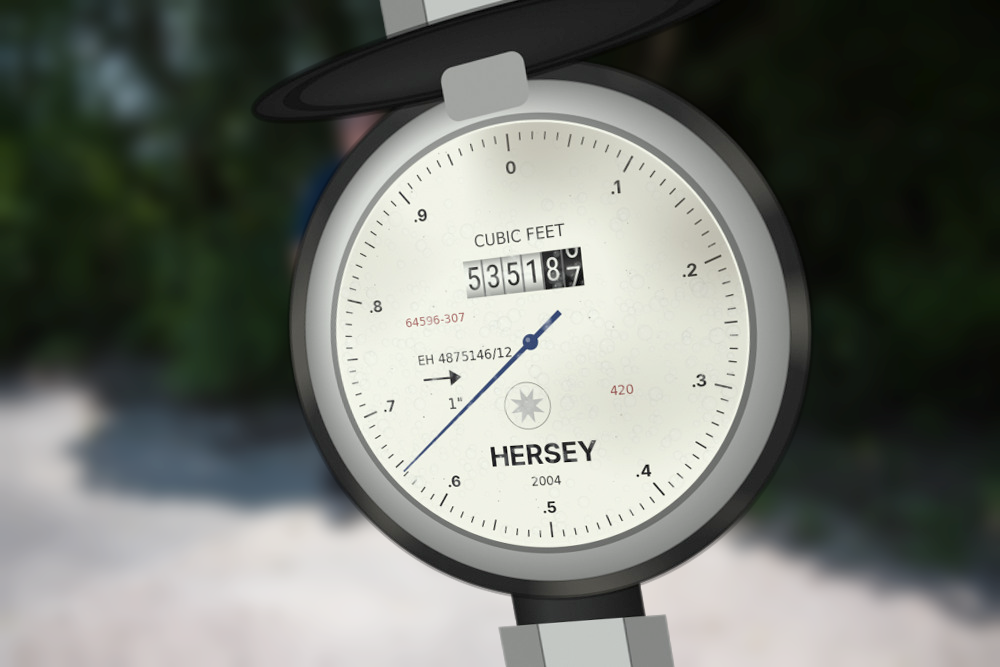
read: 535186.64 ft³
